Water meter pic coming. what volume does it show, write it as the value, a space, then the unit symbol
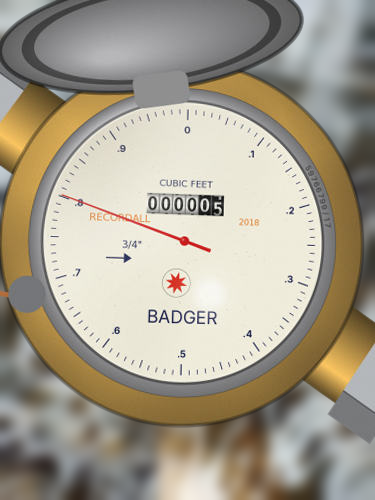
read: 4.80 ft³
